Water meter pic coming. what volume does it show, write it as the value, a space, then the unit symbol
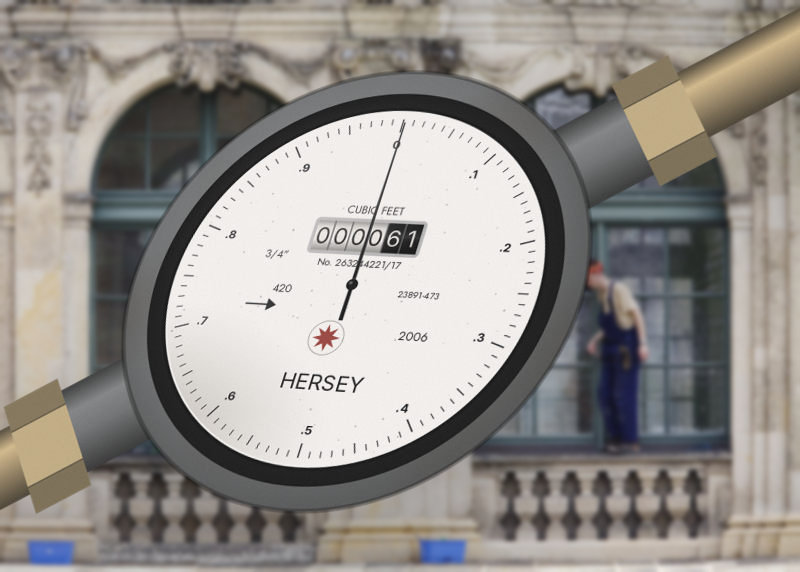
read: 61.00 ft³
